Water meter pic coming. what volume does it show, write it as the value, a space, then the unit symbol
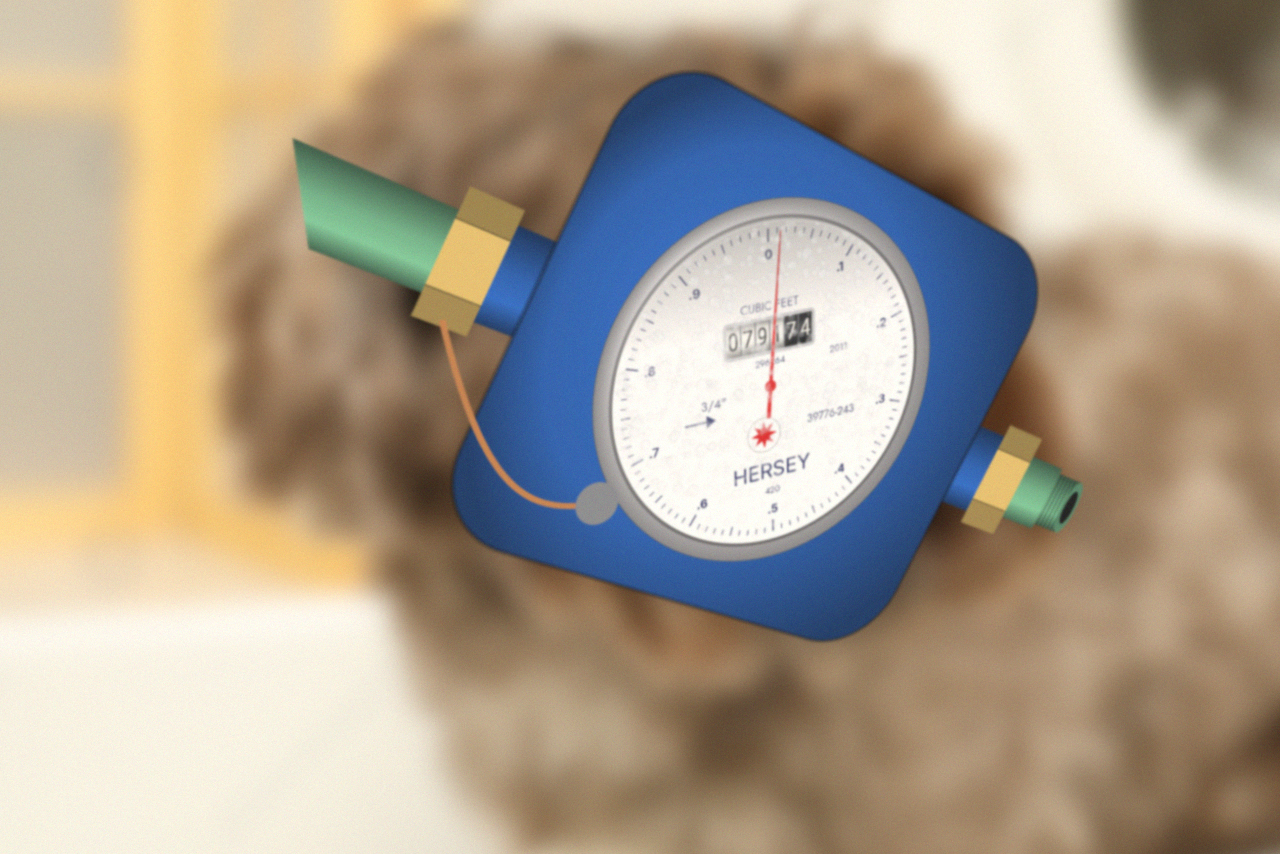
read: 79174.01 ft³
